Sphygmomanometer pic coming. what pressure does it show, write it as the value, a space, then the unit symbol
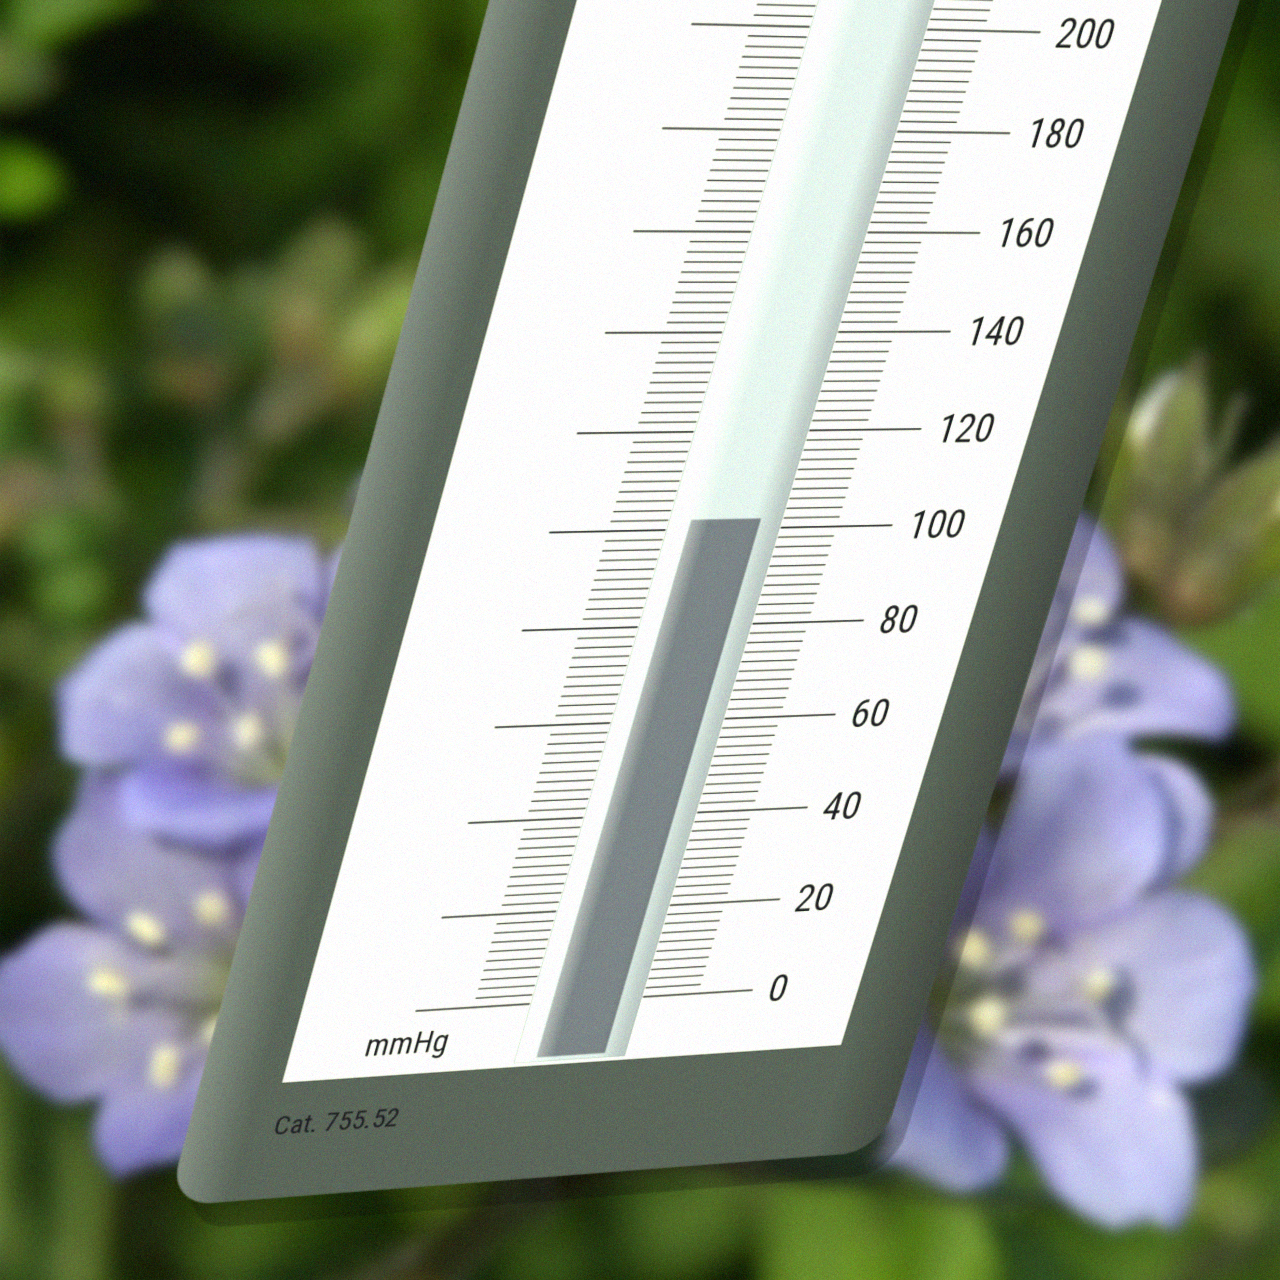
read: 102 mmHg
